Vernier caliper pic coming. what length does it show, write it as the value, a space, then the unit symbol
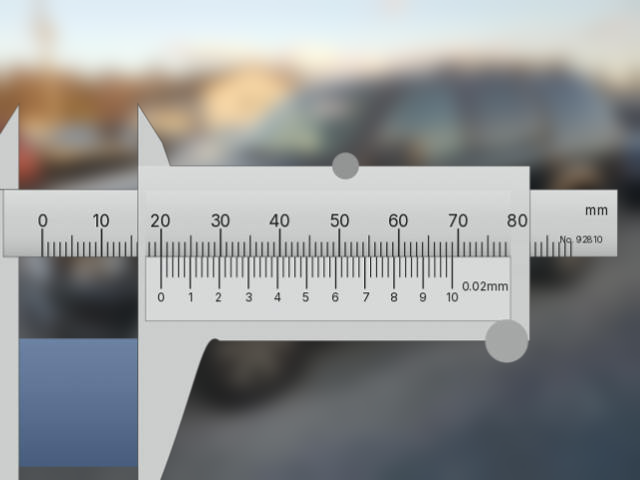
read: 20.0 mm
